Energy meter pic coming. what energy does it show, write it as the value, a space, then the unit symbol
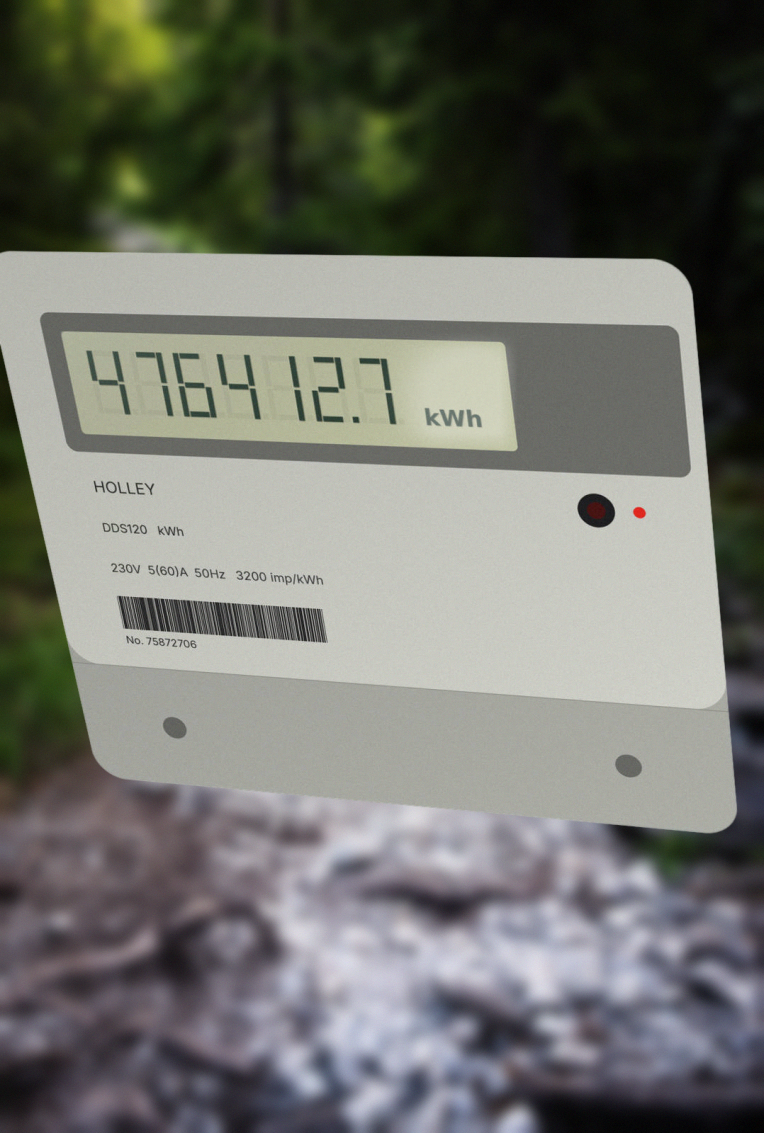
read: 476412.7 kWh
